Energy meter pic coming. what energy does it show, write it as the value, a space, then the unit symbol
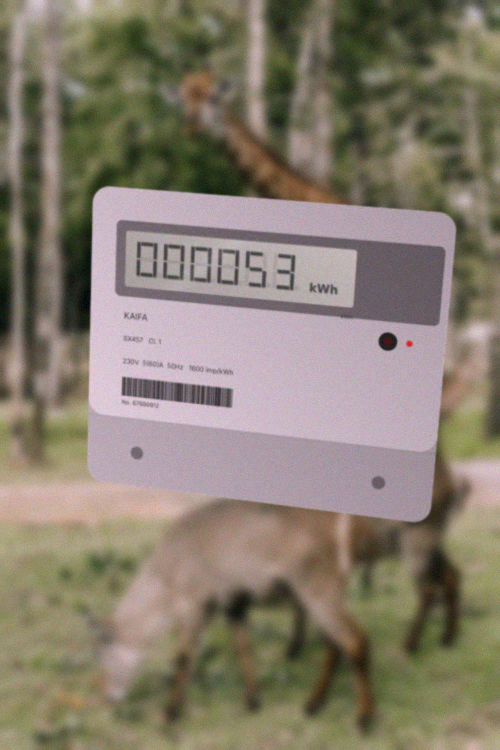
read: 53 kWh
